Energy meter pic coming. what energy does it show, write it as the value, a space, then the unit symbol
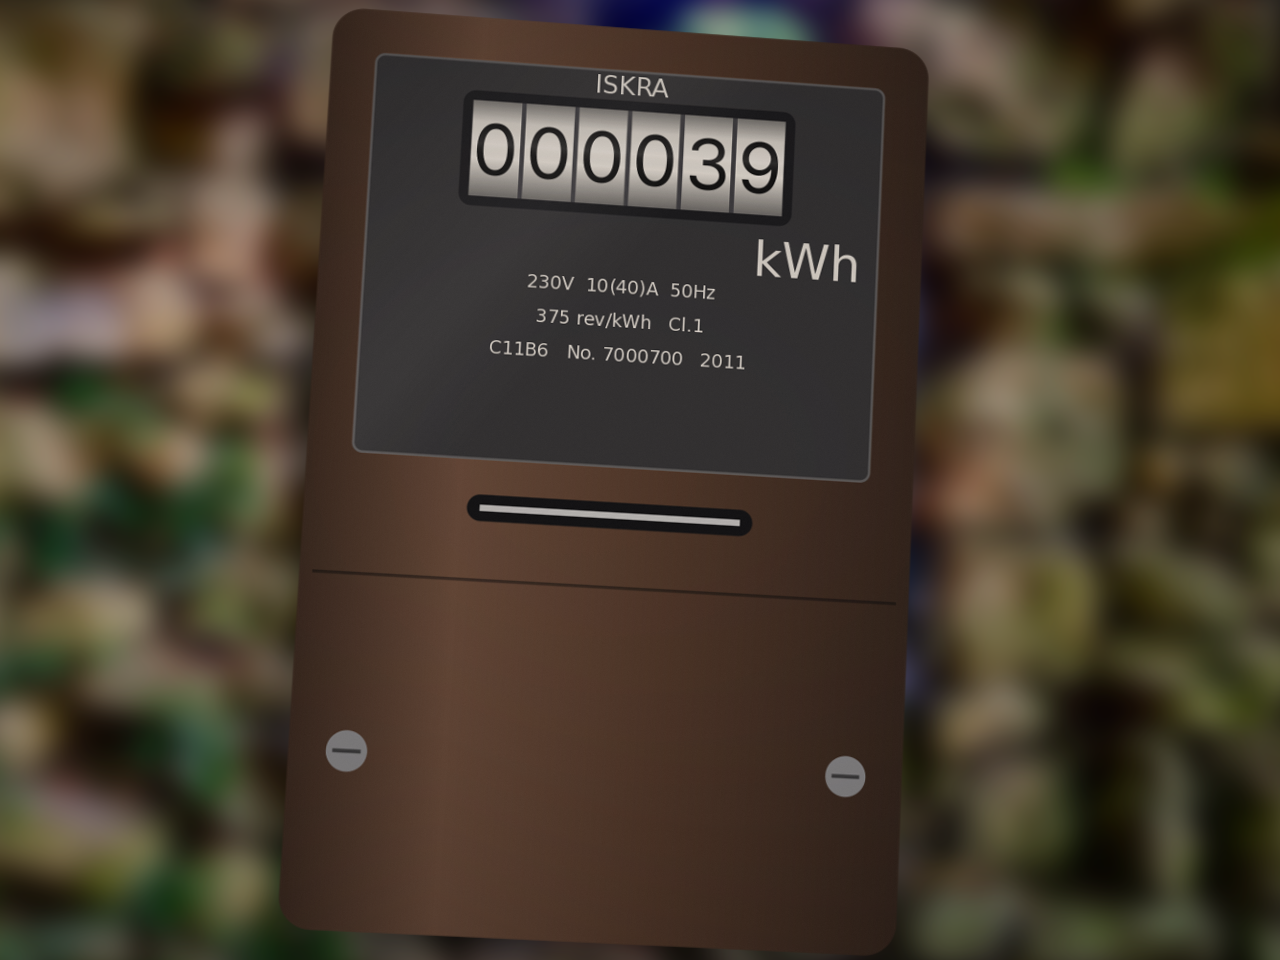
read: 39 kWh
